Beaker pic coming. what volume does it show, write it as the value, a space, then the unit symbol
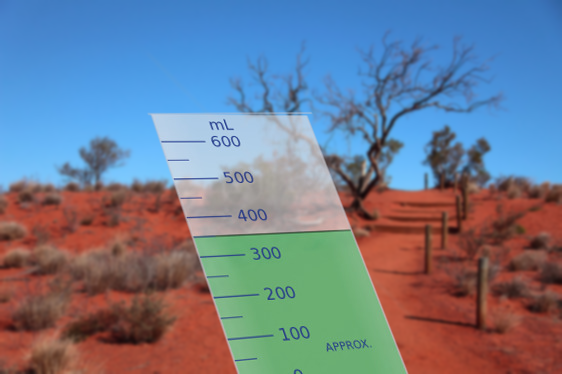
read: 350 mL
